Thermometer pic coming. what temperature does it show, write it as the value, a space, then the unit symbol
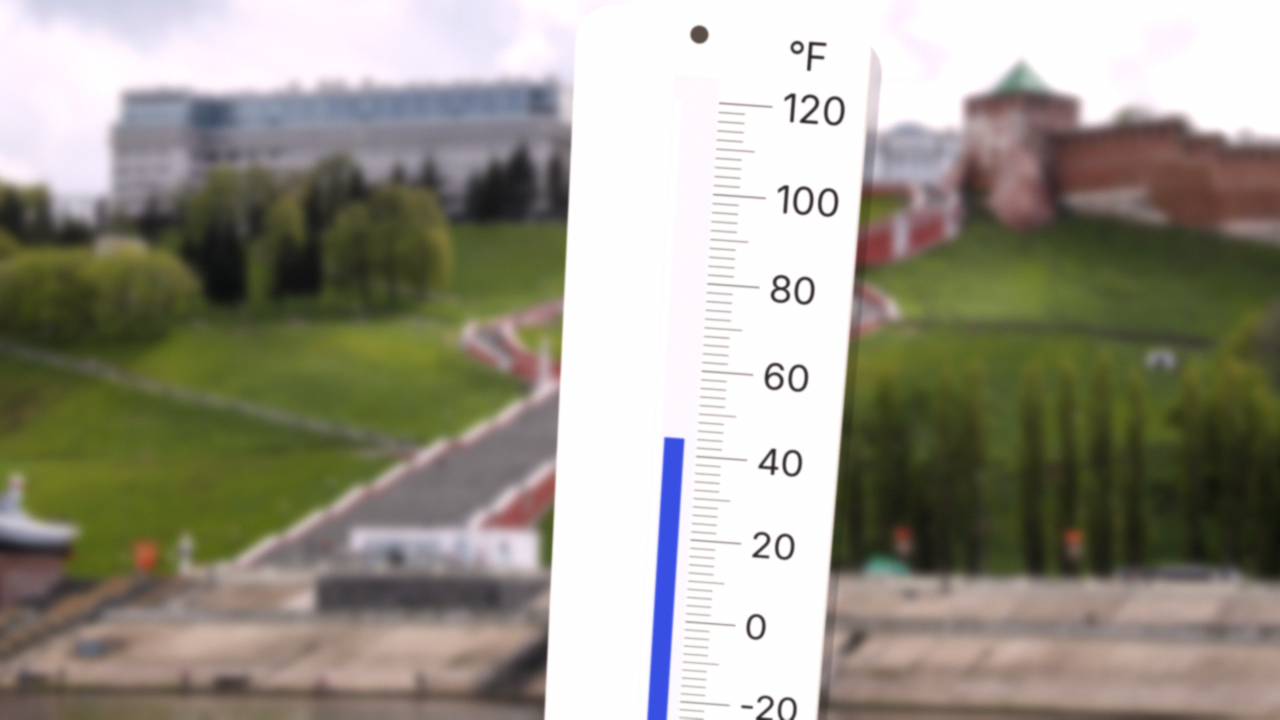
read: 44 °F
